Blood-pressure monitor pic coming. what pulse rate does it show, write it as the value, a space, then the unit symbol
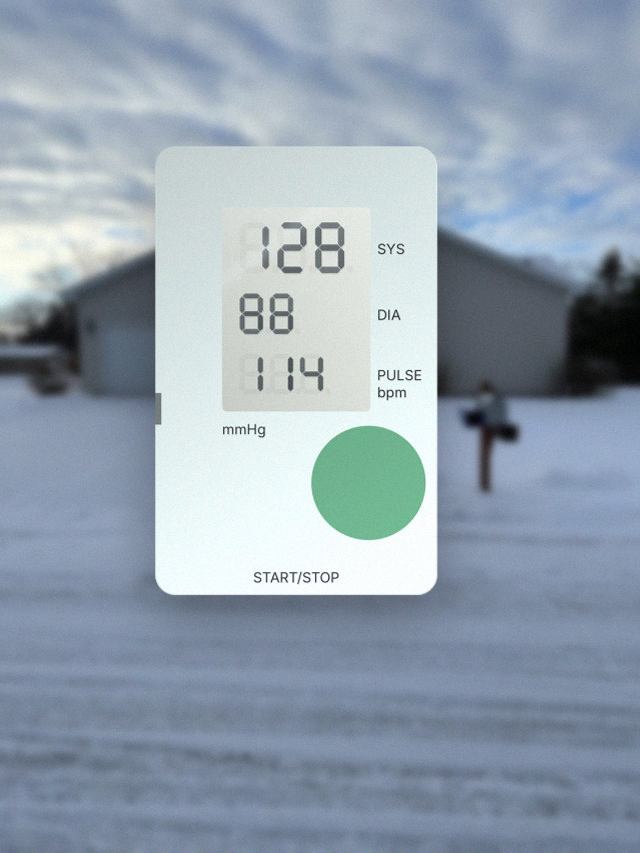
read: 114 bpm
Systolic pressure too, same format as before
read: 128 mmHg
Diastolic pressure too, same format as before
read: 88 mmHg
